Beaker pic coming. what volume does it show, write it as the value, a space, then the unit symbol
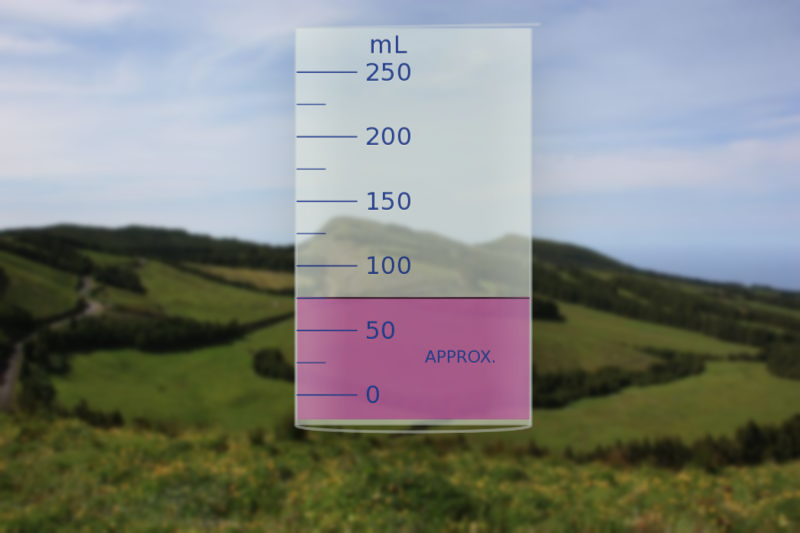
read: 75 mL
